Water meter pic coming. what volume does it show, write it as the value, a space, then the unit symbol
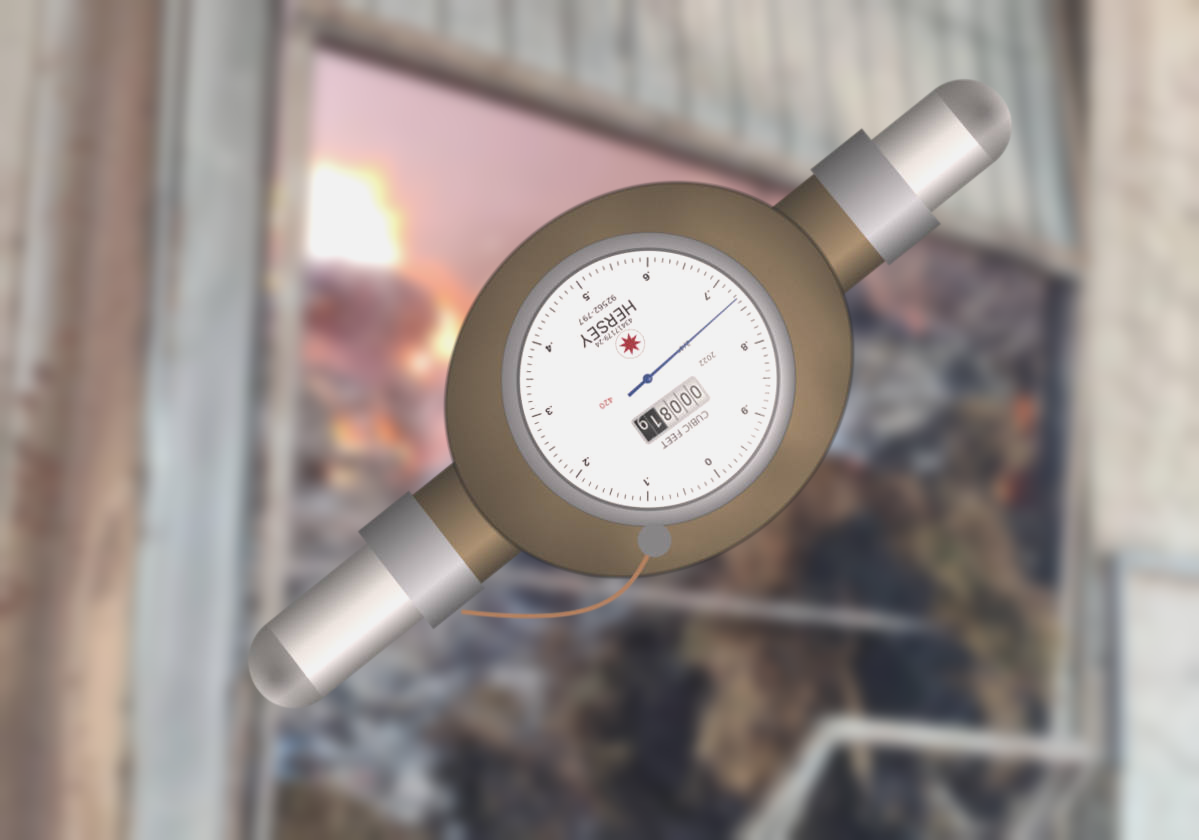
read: 818.73 ft³
